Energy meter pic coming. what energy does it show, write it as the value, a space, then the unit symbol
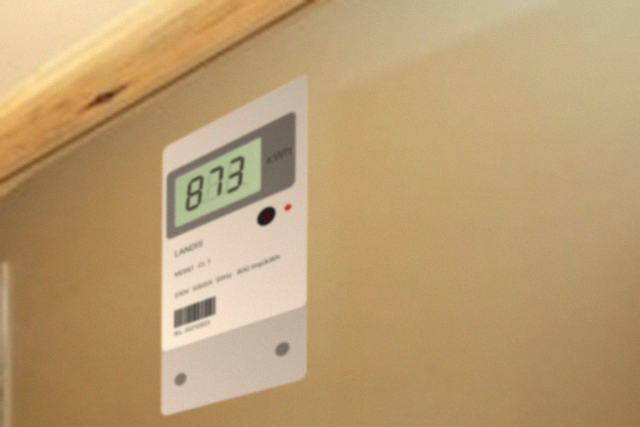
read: 873 kWh
